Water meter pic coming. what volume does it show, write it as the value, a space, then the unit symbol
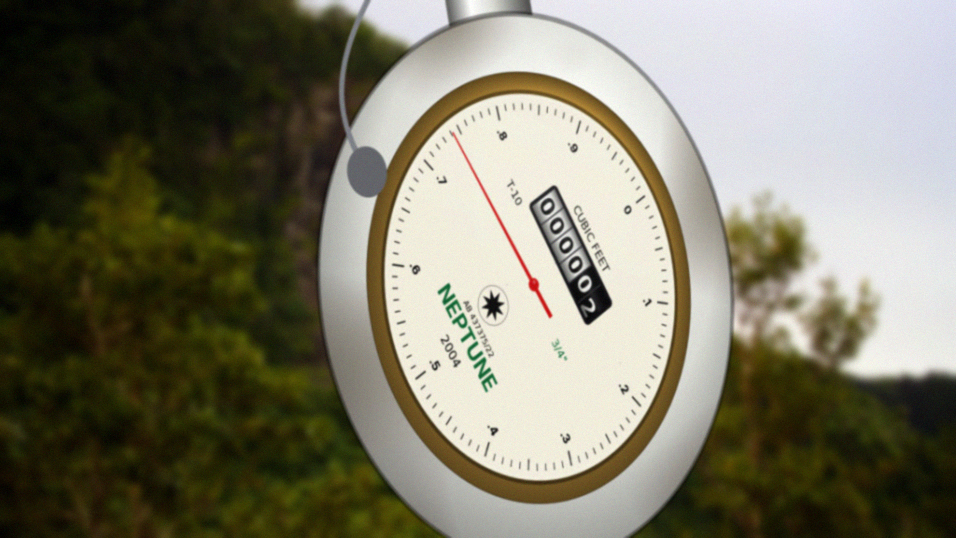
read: 1.74 ft³
